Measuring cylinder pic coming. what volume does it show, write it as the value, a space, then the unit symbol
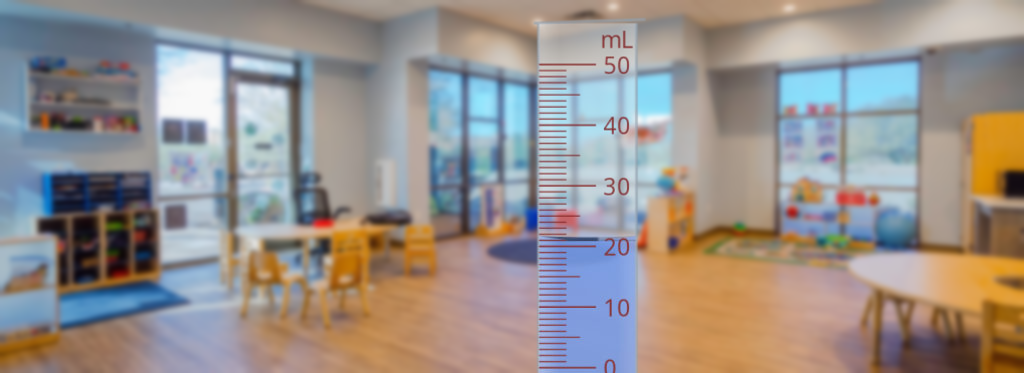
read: 21 mL
